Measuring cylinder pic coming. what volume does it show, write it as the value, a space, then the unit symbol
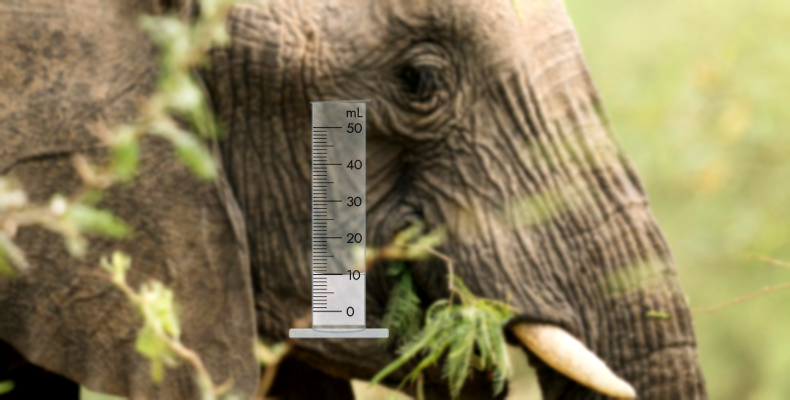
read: 10 mL
